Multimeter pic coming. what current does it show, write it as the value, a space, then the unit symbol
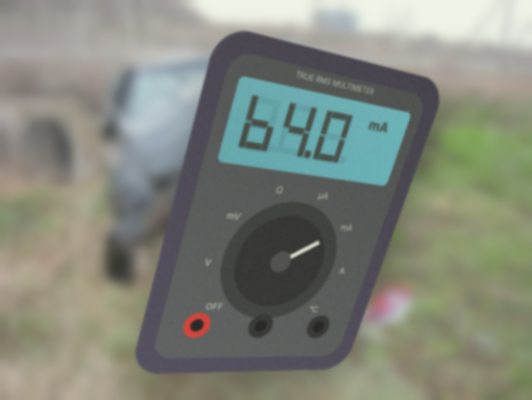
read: 64.0 mA
